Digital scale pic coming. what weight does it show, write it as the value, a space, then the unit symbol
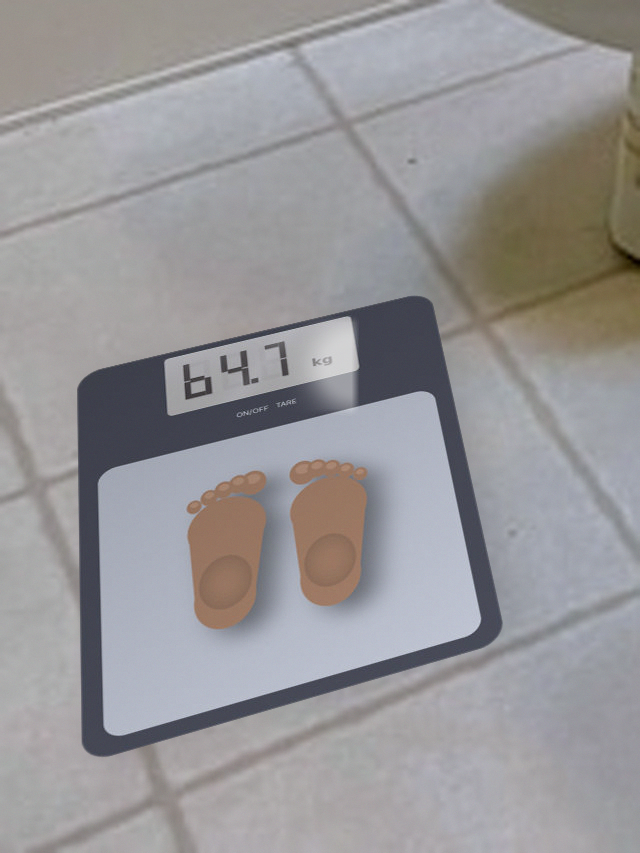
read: 64.7 kg
